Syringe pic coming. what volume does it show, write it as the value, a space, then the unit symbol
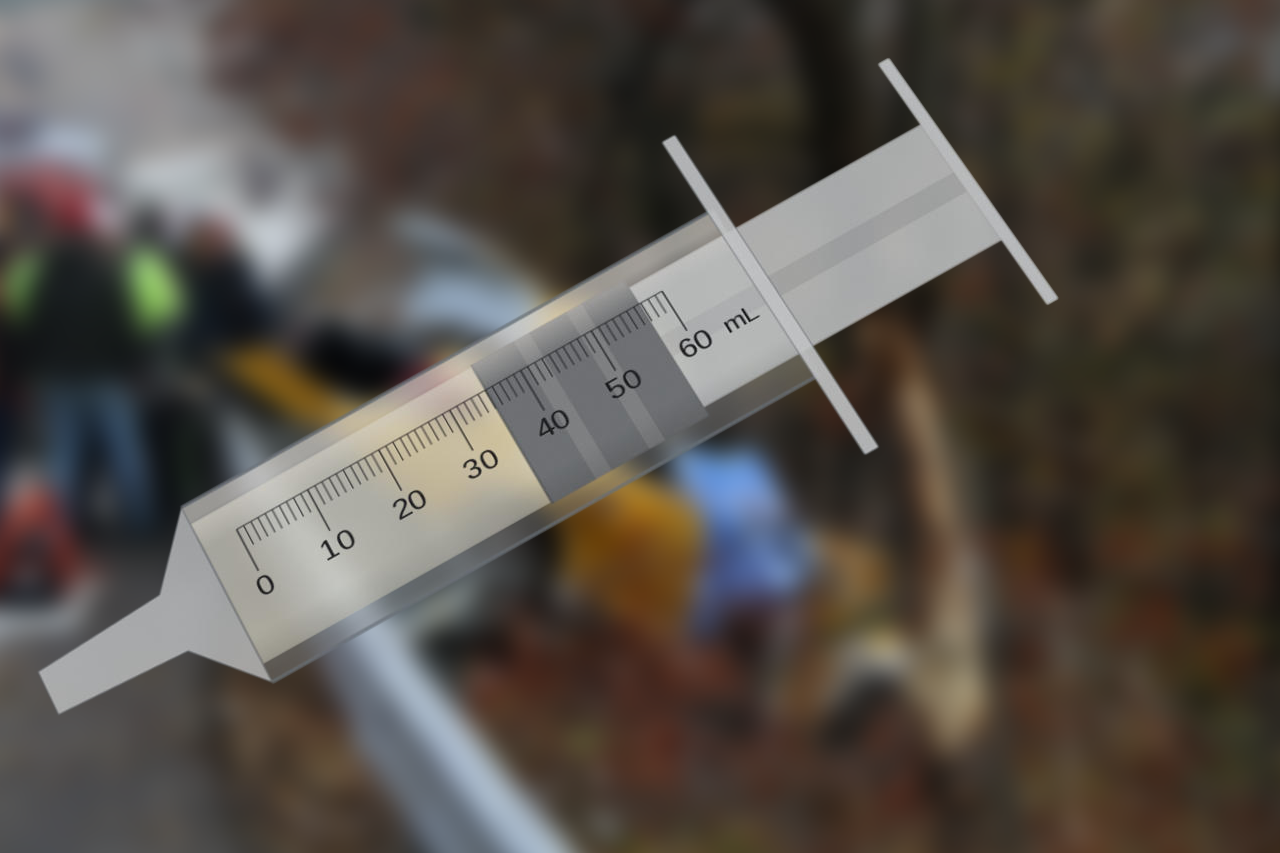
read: 35 mL
